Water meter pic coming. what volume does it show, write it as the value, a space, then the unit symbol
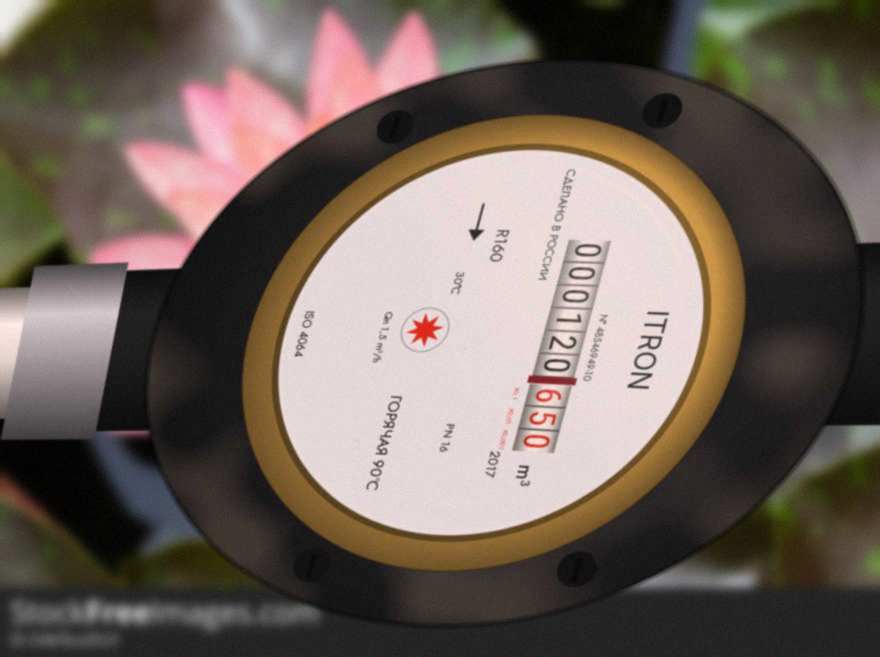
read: 120.650 m³
